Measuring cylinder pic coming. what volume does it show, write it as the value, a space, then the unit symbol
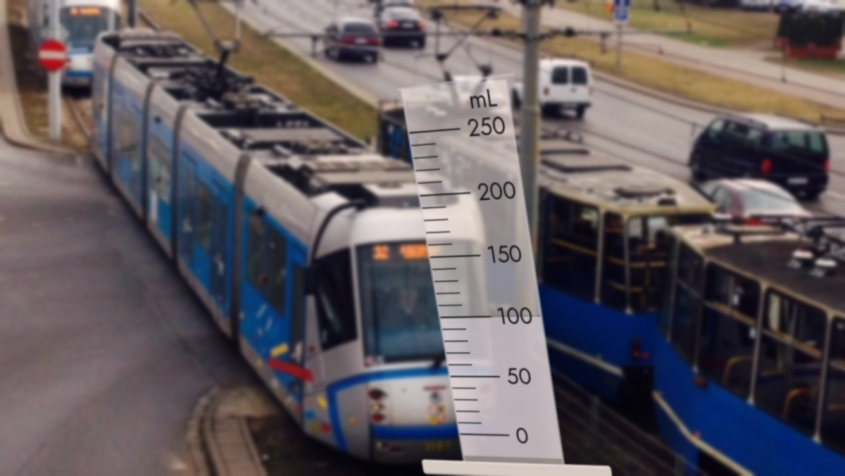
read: 100 mL
